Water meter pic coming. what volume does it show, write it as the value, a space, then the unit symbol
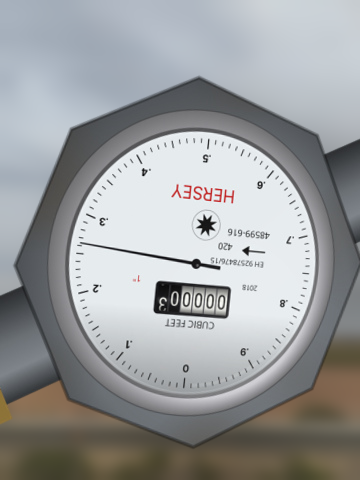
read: 3.26 ft³
